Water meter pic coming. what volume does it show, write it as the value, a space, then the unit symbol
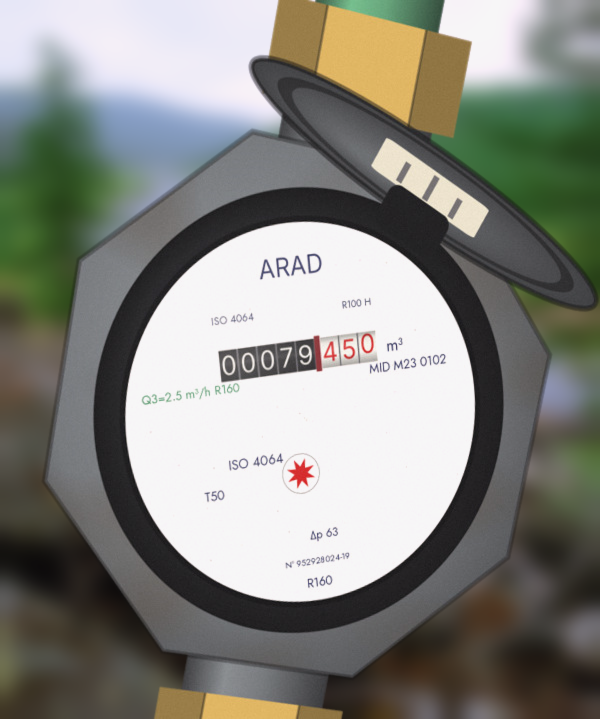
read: 79.450 m³
